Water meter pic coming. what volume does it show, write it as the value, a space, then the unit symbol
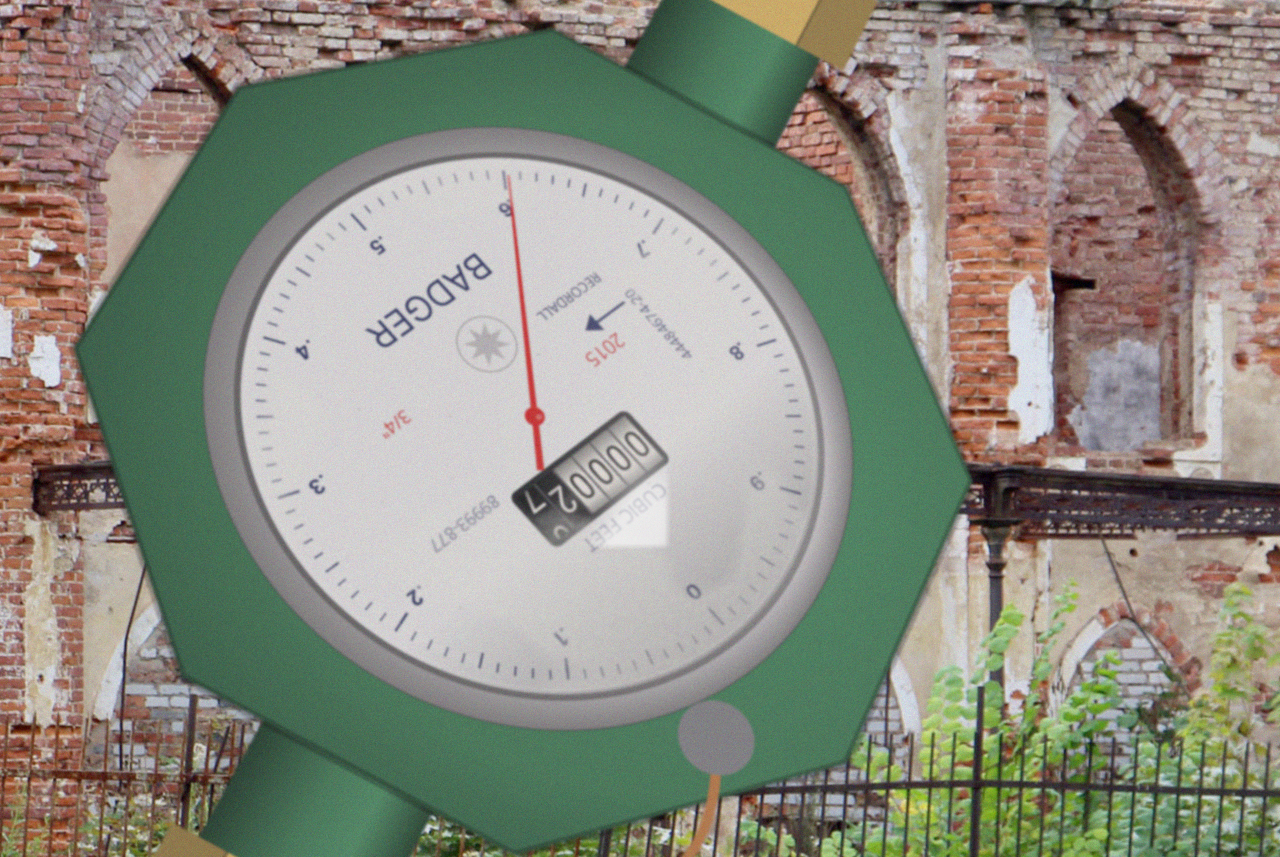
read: 26.60 ft³
